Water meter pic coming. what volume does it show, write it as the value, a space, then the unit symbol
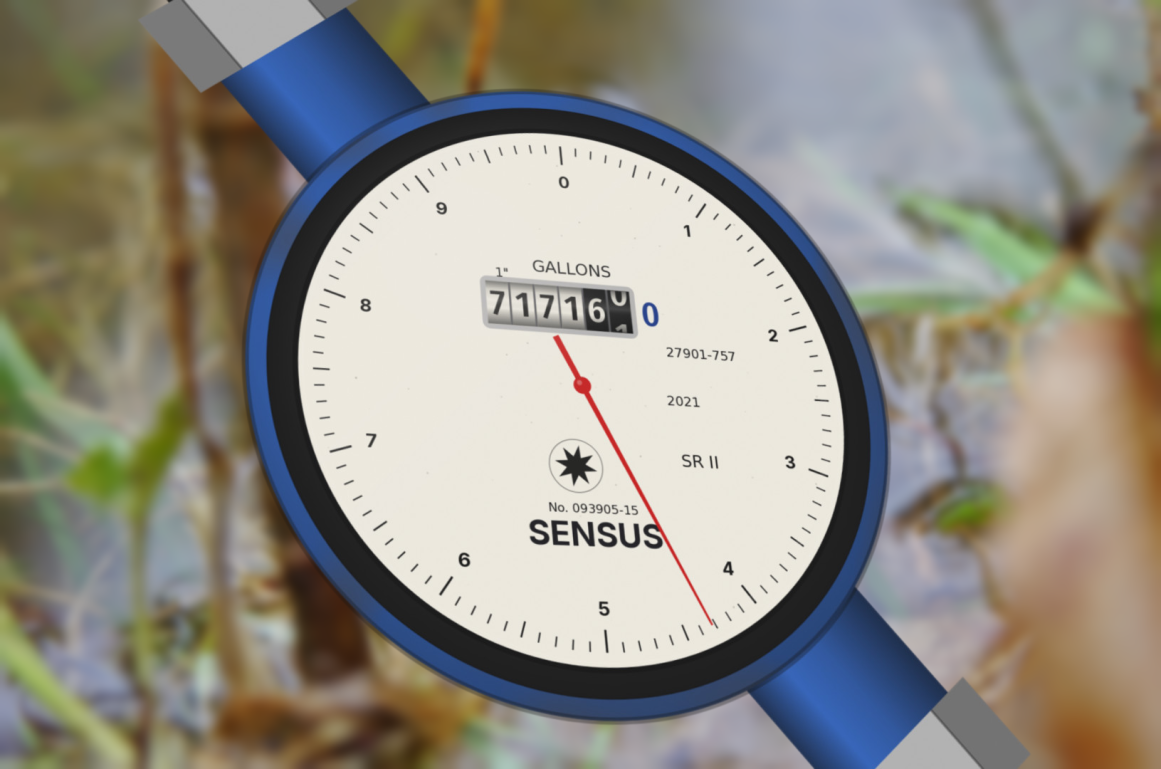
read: 7171604.3 gal
